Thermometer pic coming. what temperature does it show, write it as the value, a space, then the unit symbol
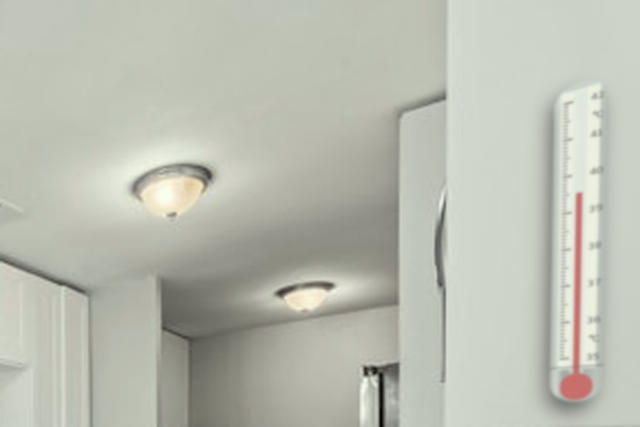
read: 39.5 °C
